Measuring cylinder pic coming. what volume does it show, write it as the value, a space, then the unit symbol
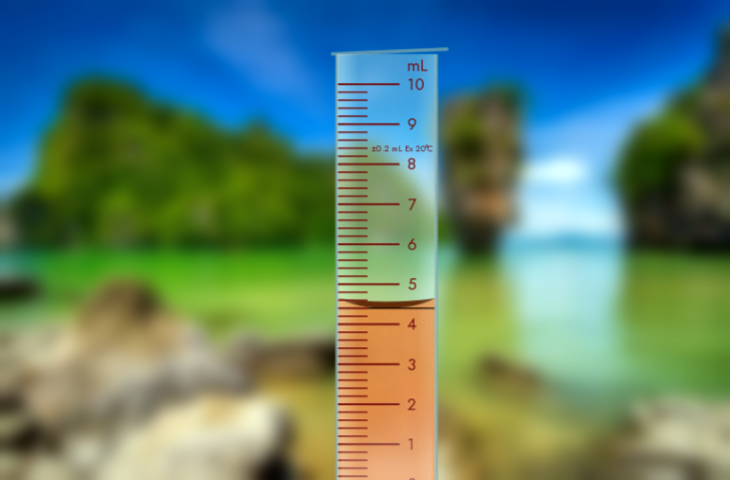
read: 4.4 mL
